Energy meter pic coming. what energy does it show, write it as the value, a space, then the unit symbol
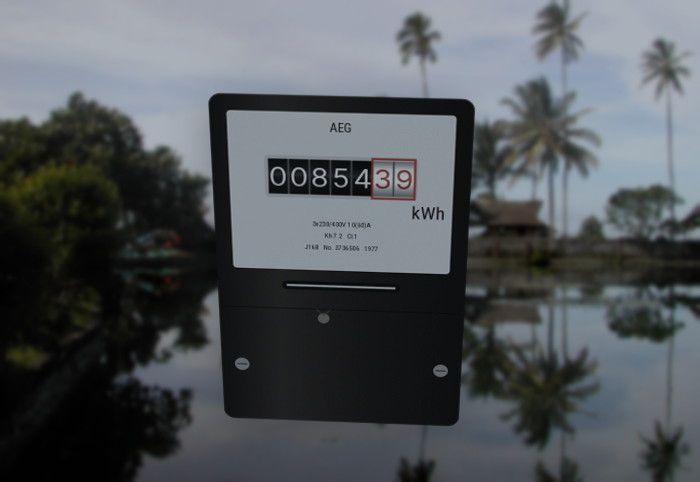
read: 854.39 kWh
